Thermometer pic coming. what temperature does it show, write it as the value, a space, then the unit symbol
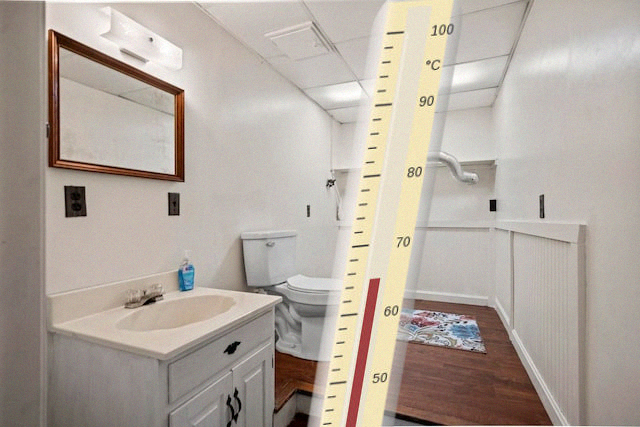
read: 65 °C
